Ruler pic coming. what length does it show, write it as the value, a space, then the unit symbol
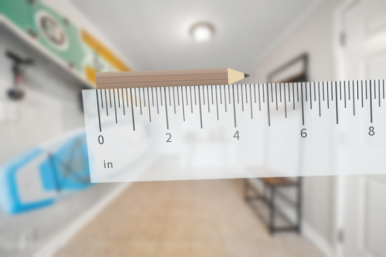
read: 4.5 in
